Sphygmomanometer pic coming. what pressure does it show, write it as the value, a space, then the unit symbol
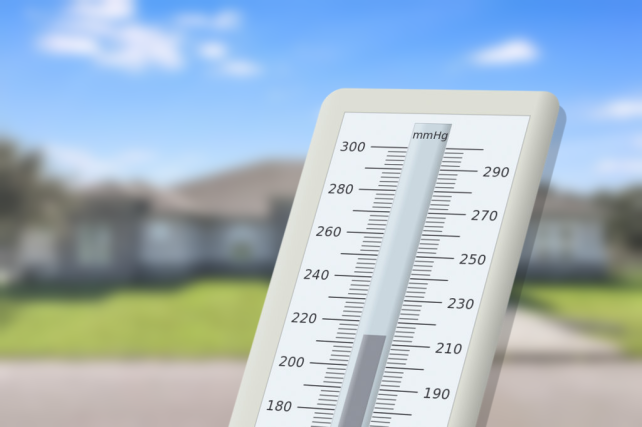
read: 214 mmHg
